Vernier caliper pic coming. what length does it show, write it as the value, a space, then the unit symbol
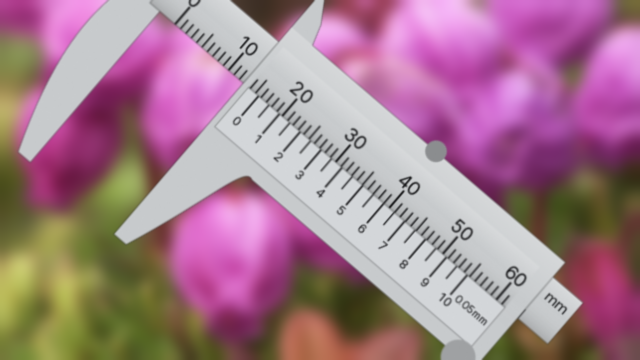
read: 15.6 mm
